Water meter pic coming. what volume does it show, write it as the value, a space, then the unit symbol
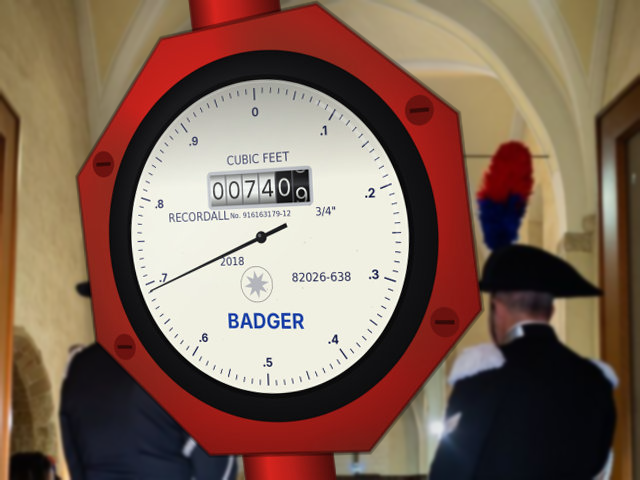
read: 7408.69 ft³
